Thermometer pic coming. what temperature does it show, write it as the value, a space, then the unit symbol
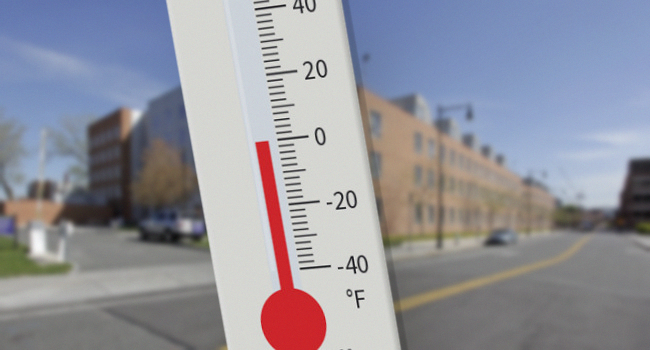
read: 0 °F
